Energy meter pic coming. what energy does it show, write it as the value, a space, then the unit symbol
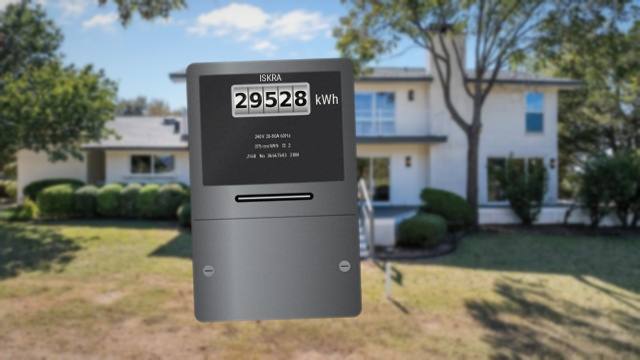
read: 29528 kWh
